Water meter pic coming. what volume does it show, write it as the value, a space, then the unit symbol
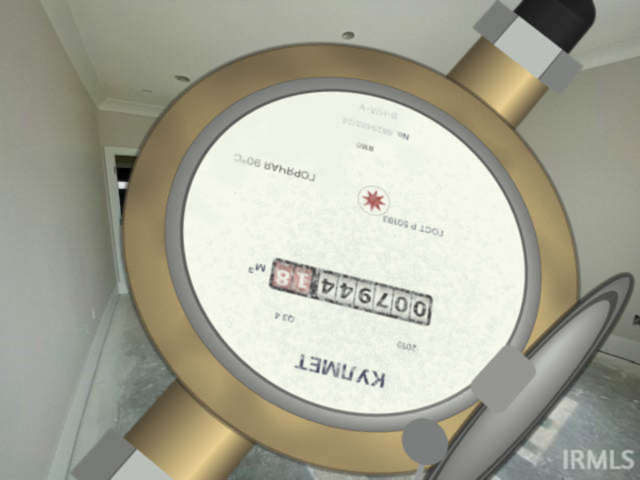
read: 7944.18 m³
